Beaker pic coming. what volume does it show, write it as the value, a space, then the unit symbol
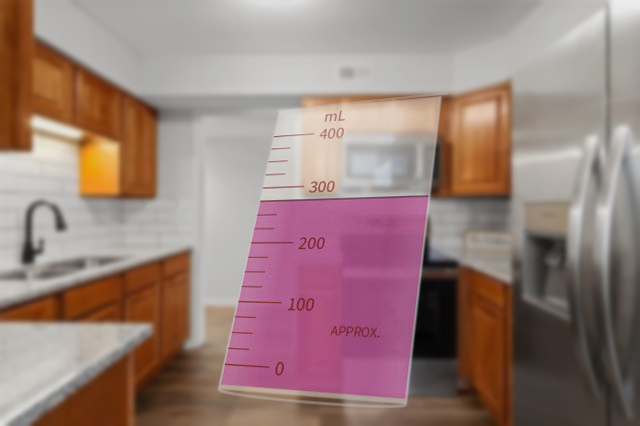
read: 275 mL
